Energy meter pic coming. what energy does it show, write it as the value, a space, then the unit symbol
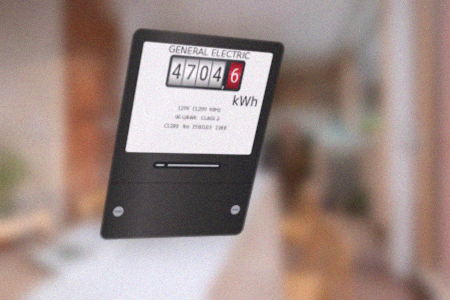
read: 4704.6 kWh
